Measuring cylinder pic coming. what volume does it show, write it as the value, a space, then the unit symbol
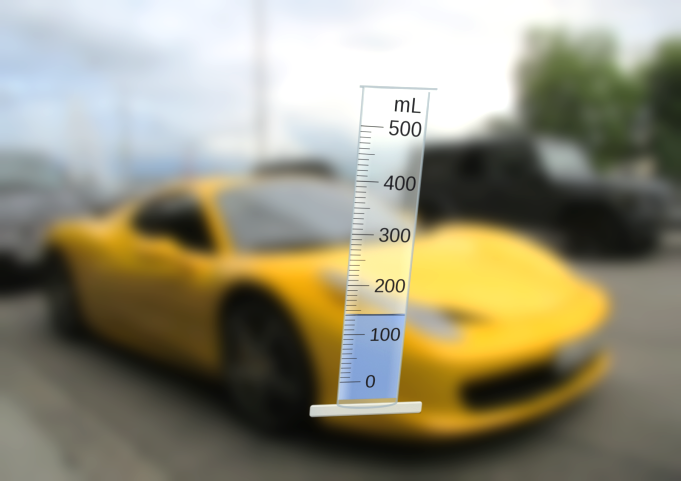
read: 140 mL
